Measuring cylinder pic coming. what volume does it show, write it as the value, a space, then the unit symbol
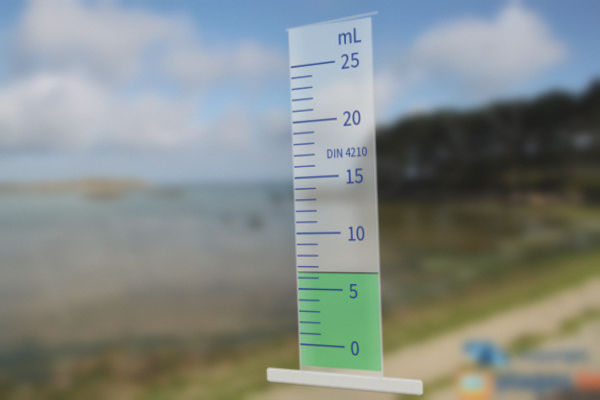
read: 6.5 mL
